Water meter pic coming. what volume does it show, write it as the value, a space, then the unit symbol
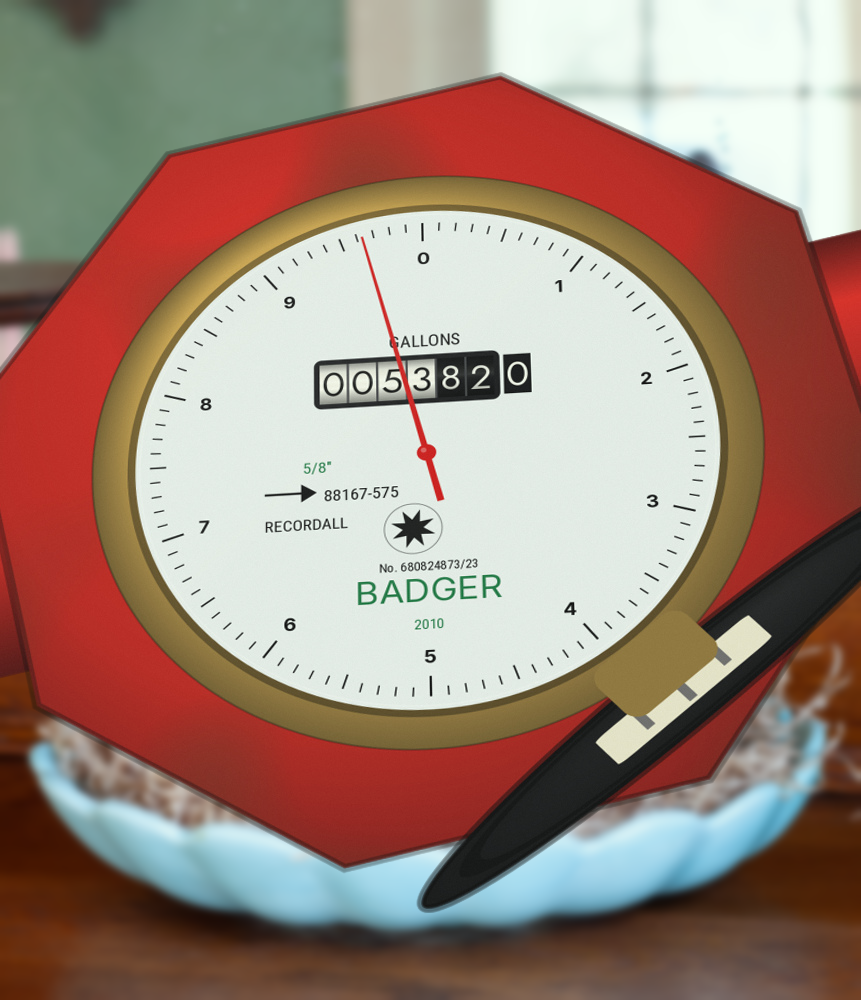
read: 53819.6 gal
